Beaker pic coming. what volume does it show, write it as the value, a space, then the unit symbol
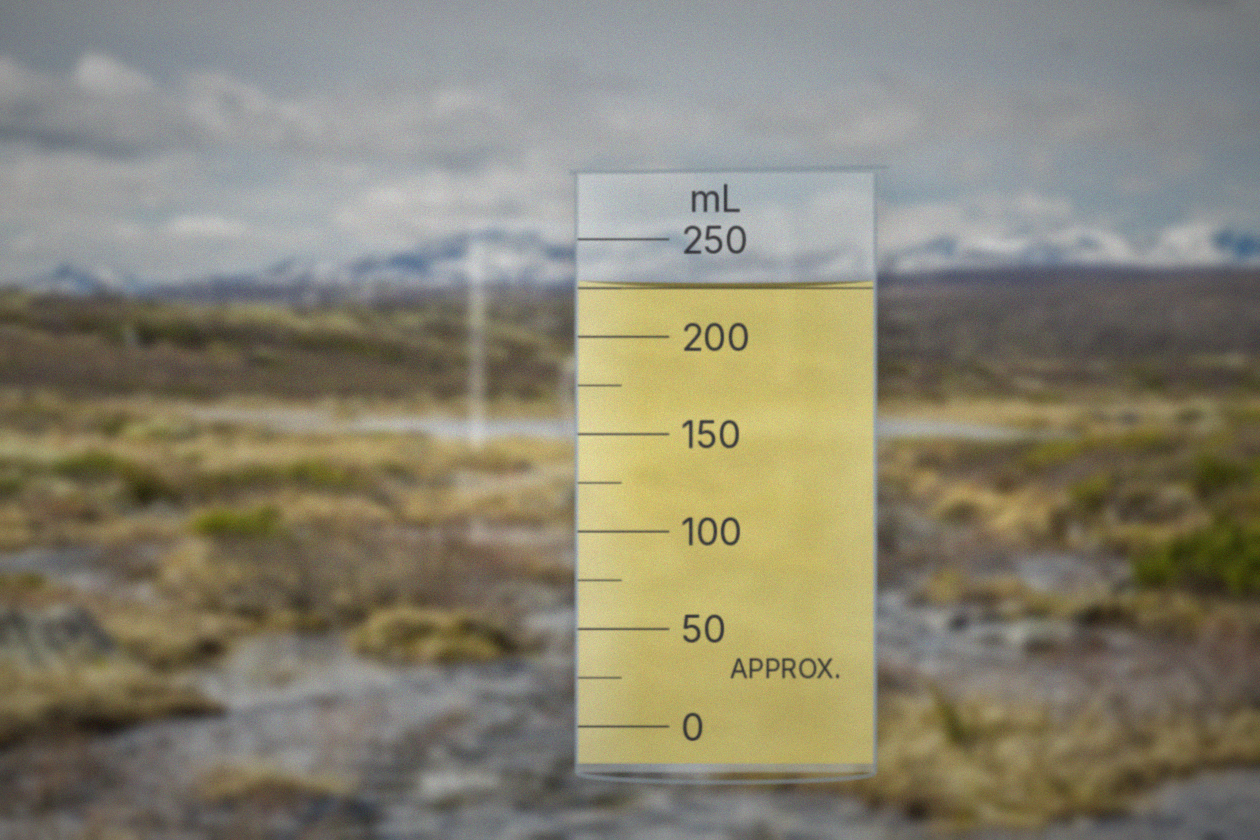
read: 225 mL
